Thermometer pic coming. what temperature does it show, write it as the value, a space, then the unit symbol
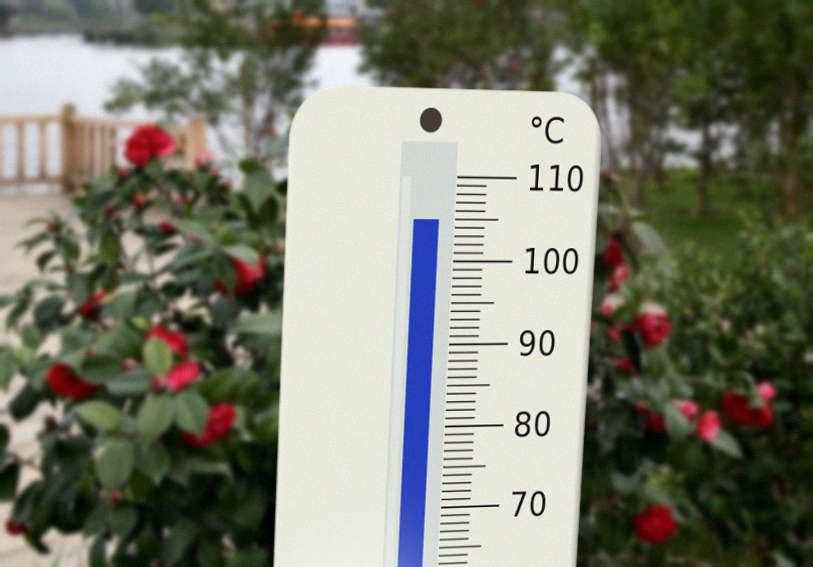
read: 105 °C
